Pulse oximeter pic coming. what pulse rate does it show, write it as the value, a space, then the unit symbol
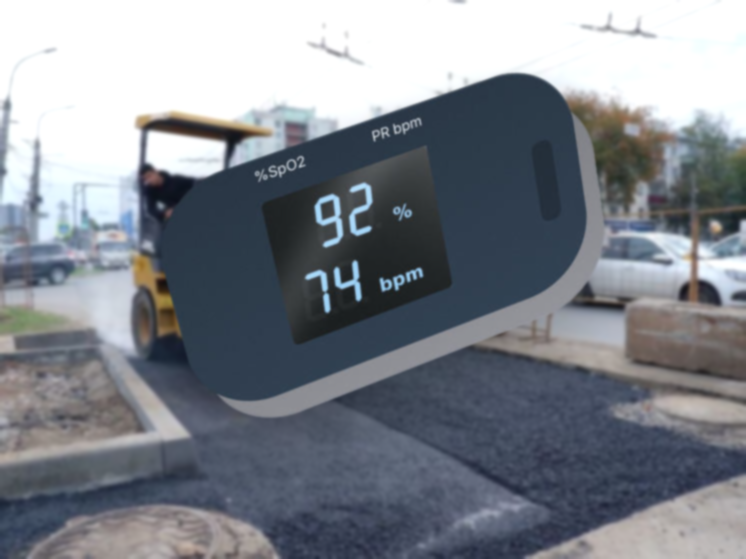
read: 74 bpm
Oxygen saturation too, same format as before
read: 92 %
